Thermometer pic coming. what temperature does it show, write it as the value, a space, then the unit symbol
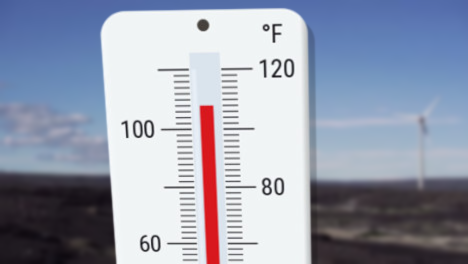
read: 108 °F
